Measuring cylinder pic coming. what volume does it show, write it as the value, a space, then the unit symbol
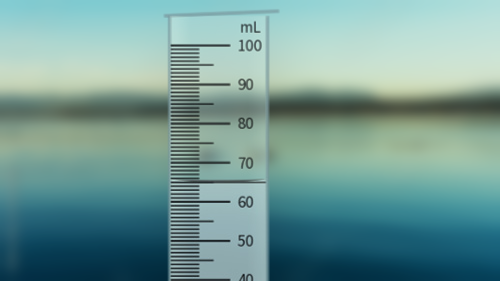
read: 65 mL
